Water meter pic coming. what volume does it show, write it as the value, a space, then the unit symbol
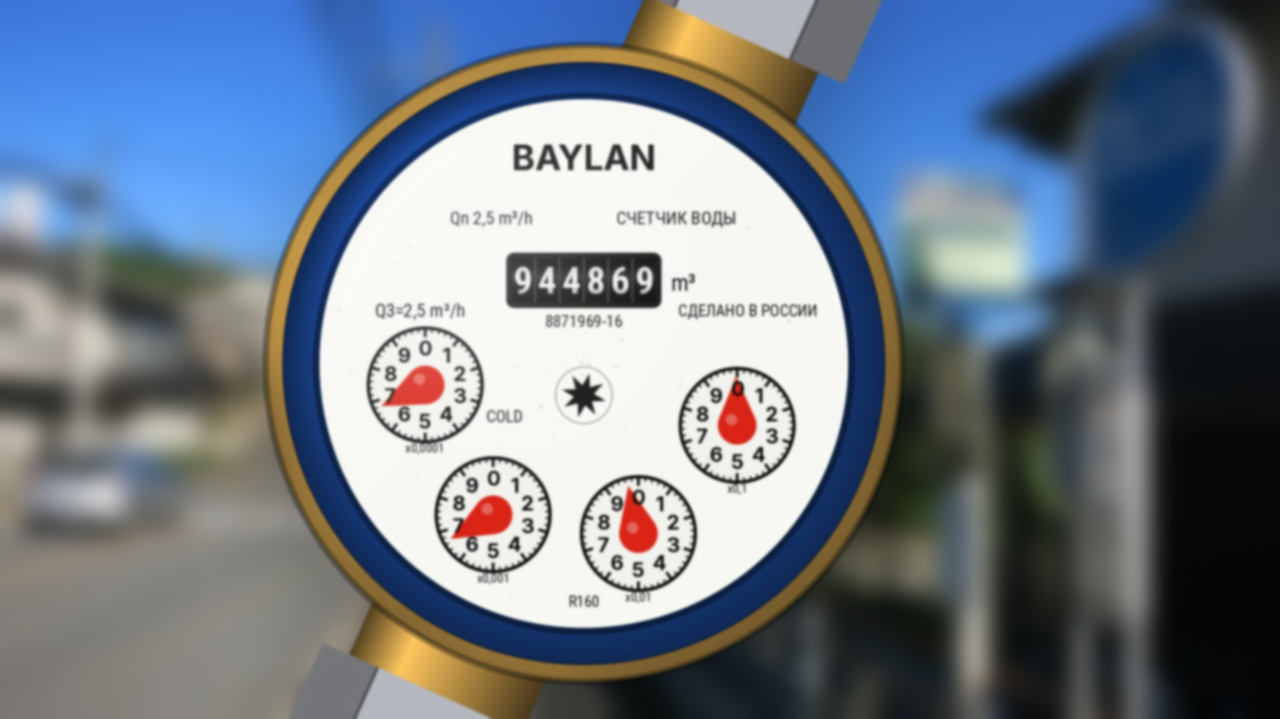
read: 944868.9966 m³
